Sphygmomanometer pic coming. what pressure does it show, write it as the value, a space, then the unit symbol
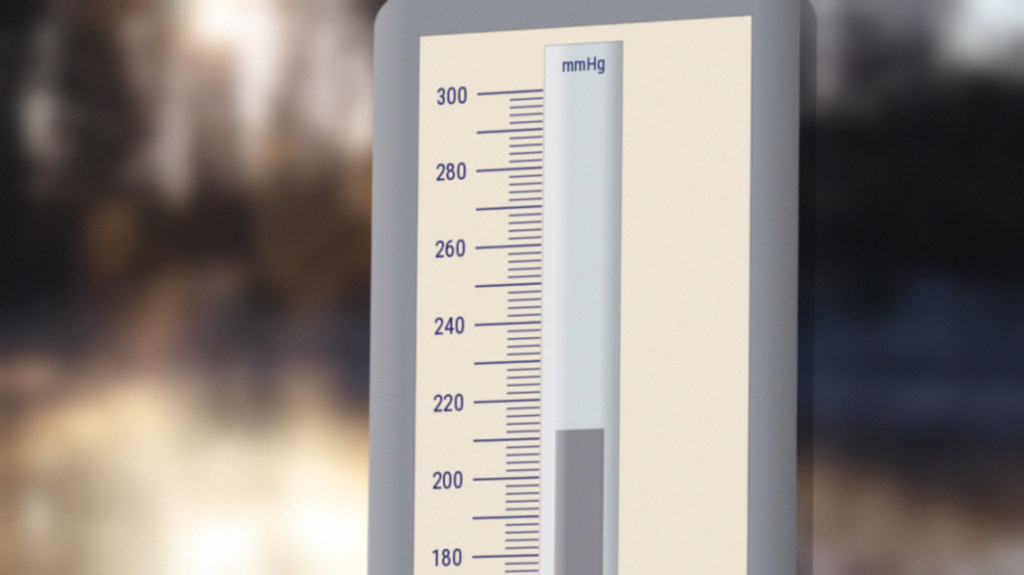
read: 212 mmHg
